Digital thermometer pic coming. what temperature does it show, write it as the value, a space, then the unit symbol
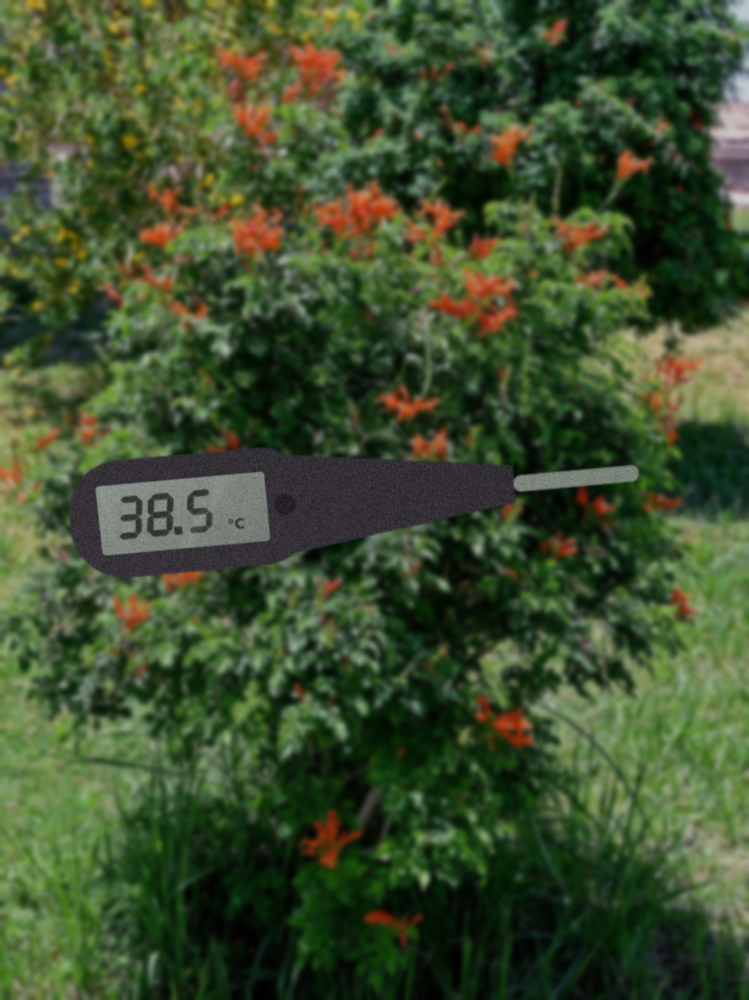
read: 38.5 °C
